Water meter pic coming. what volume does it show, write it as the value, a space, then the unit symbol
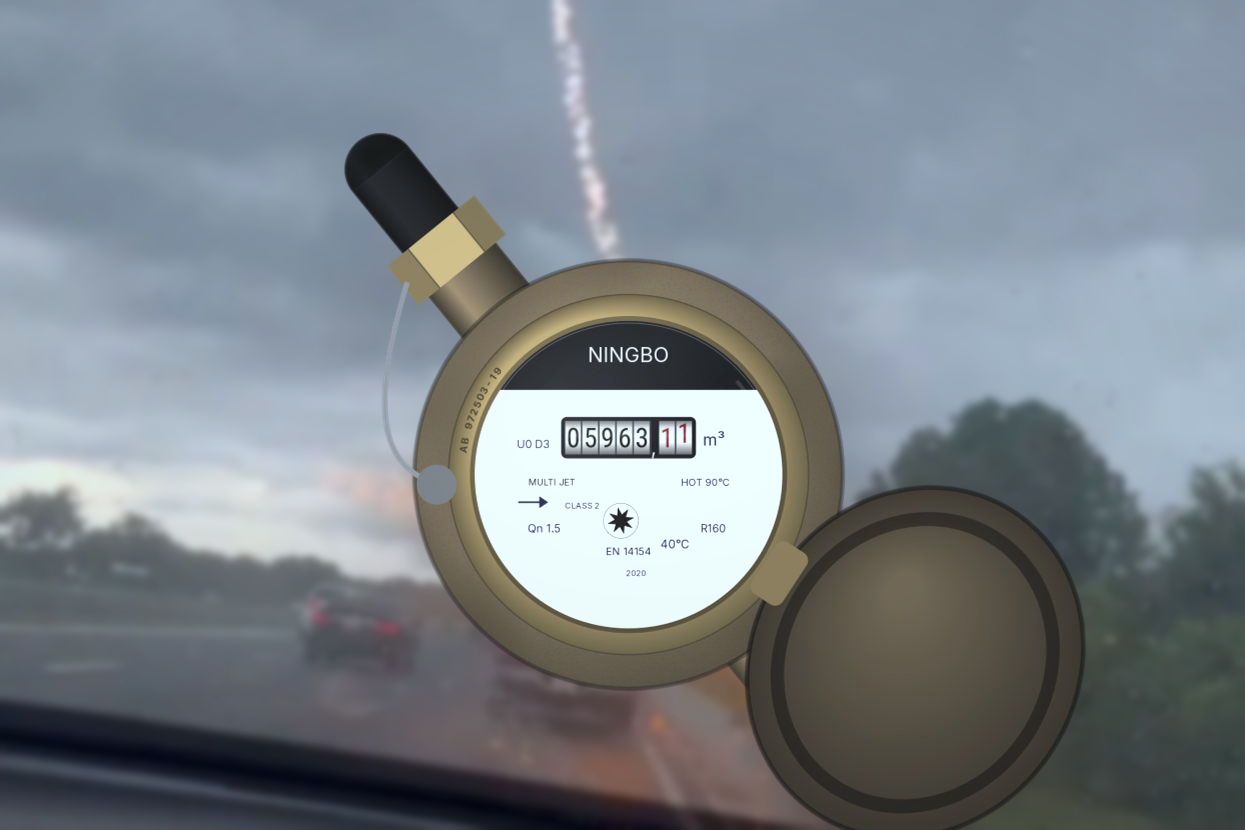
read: 5963.11 m³
